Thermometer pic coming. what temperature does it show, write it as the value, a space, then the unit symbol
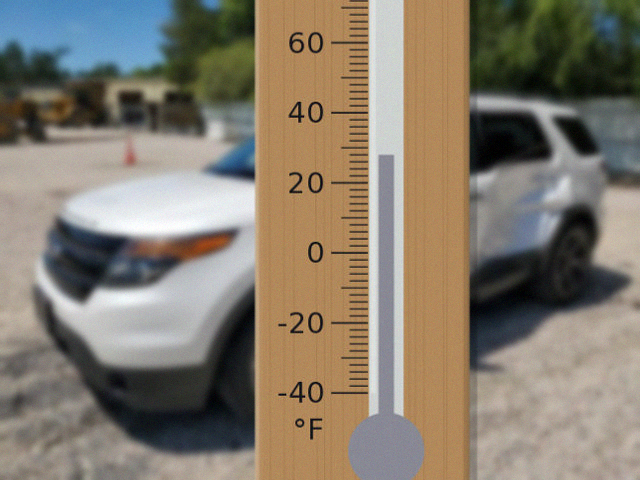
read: 28 °F
